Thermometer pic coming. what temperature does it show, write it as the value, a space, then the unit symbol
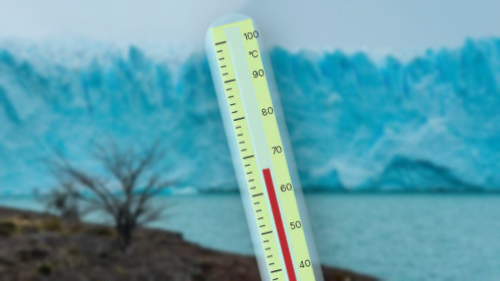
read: 66 °C
